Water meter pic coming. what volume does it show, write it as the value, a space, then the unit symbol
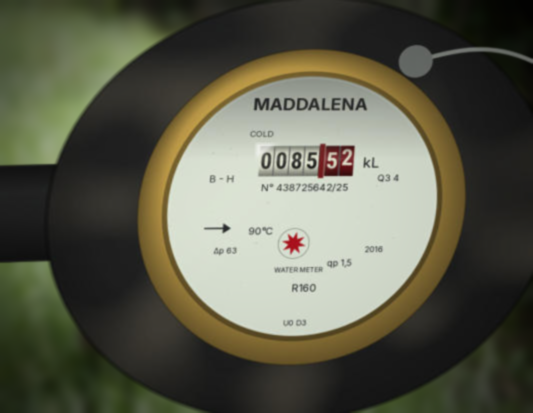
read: 85.52 kL
